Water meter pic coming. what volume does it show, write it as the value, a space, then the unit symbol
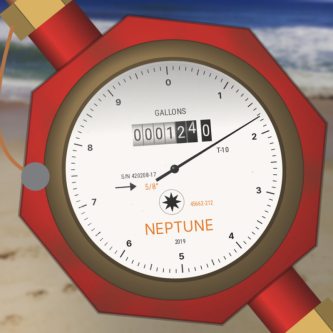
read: 1241.7 gal
